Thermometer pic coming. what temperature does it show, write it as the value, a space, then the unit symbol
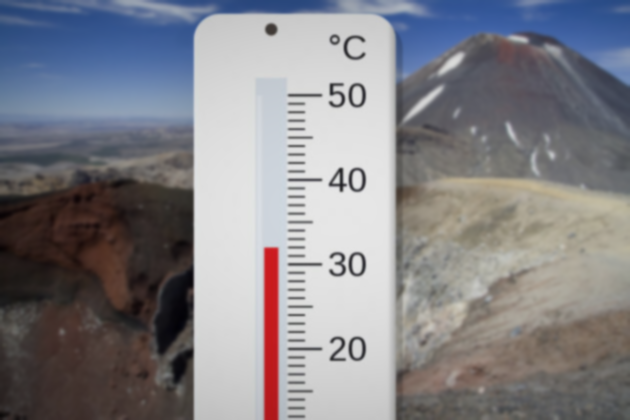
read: 32 °C
